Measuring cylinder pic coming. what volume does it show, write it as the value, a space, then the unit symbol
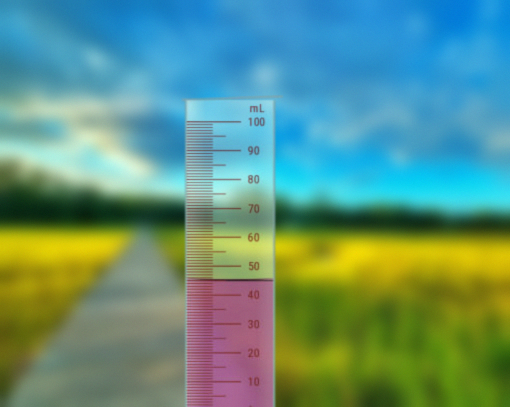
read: 45 mL
